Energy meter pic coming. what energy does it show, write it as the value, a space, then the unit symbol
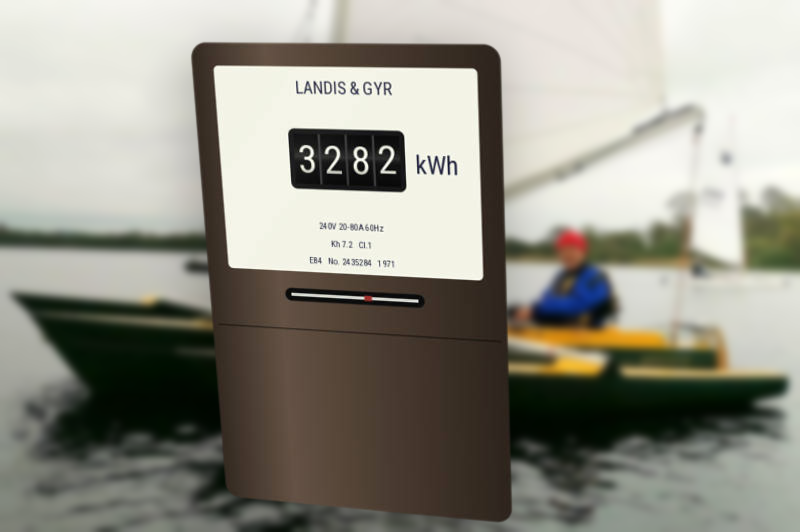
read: 3282 kWh
